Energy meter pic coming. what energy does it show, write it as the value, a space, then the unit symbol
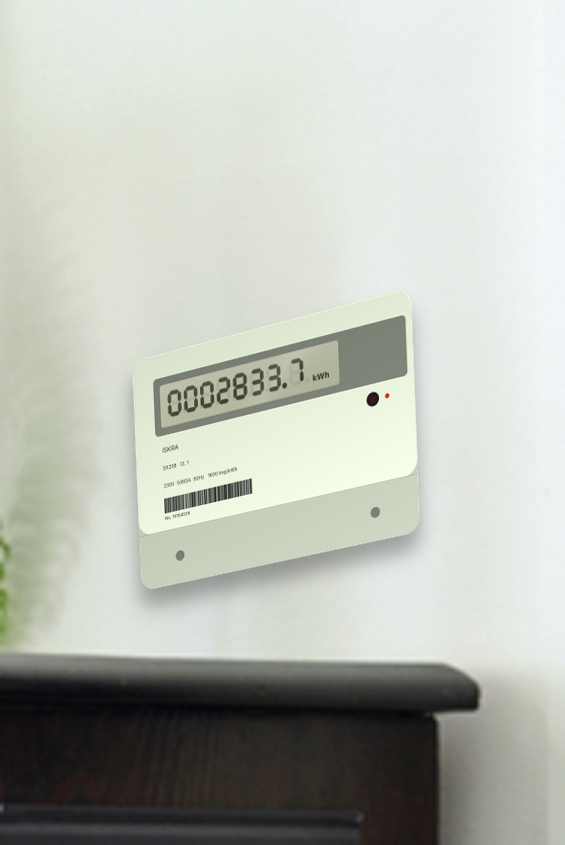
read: 2833.7 kWh
